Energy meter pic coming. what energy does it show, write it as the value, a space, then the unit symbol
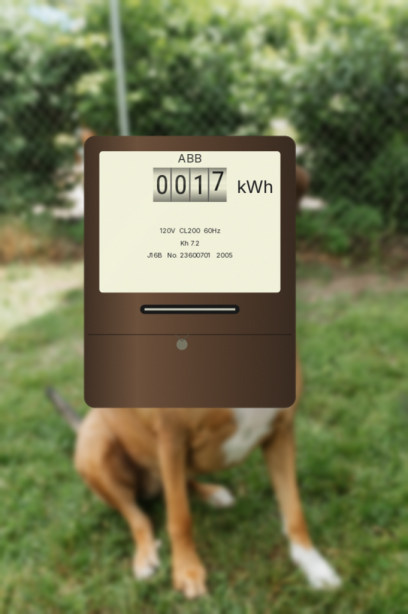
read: 17 kWh
